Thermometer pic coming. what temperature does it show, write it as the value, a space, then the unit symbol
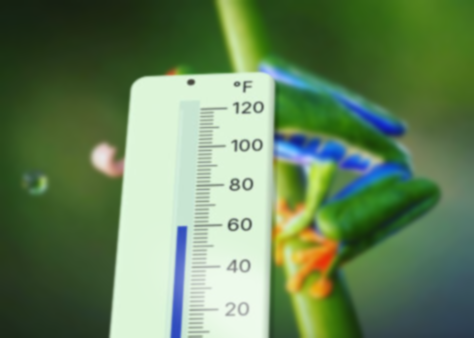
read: 60 °F
